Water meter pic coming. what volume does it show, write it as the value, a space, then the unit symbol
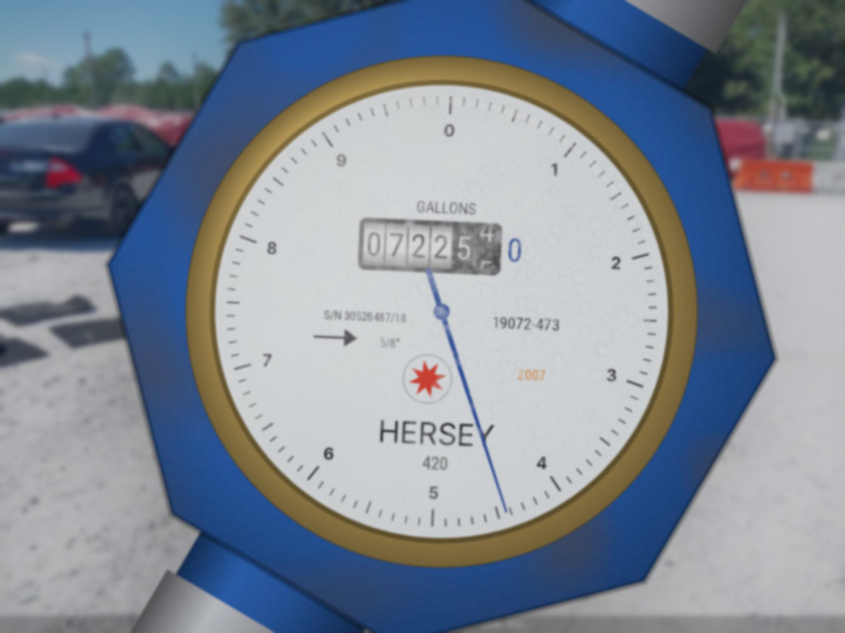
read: 722544.4 gal
